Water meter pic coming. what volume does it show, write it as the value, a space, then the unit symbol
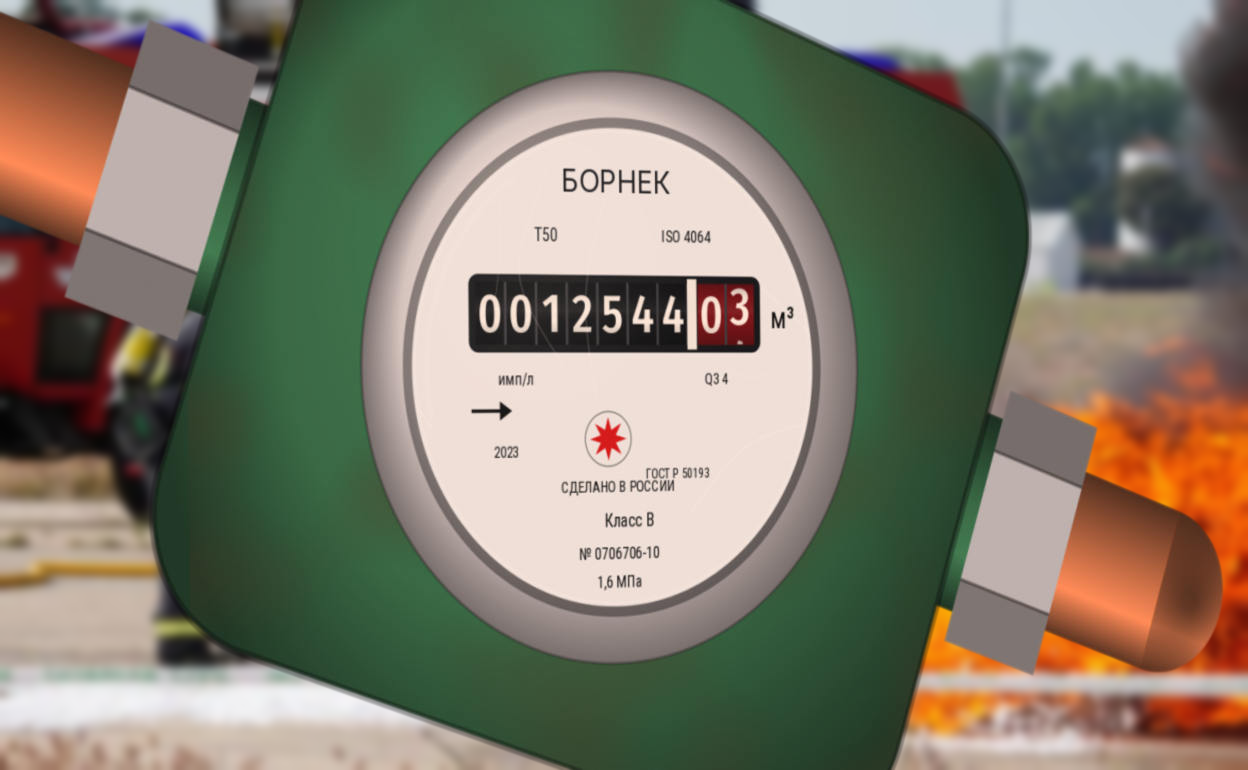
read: 12544.03 m³
